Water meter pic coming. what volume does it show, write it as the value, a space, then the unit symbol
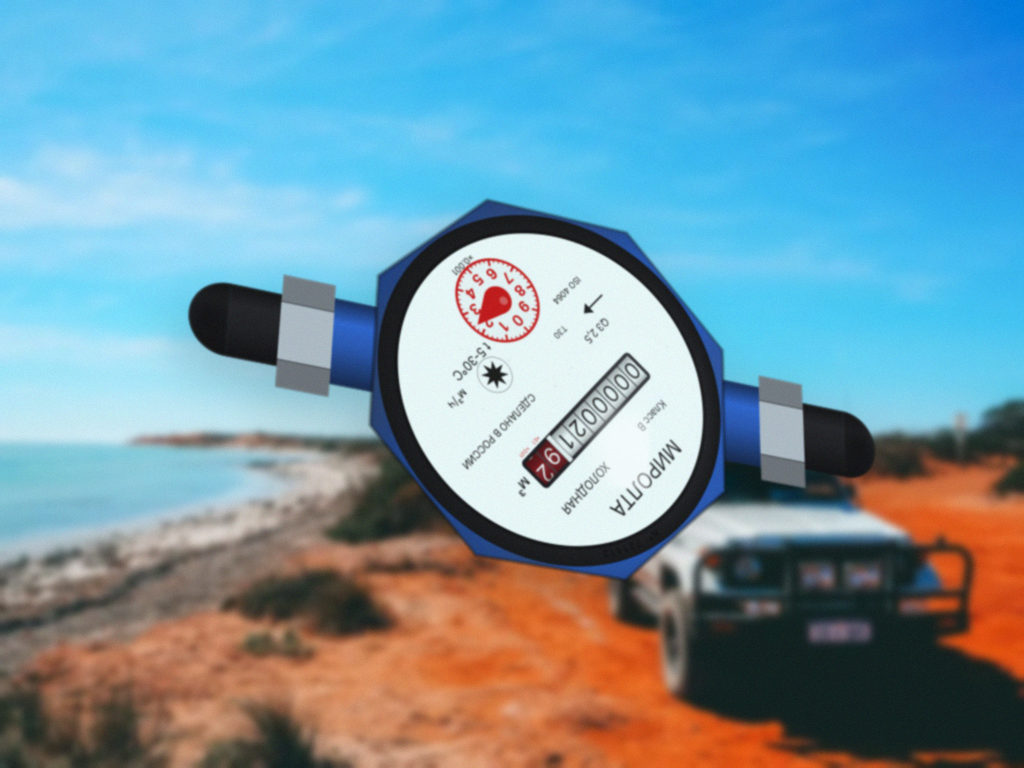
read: 21.922 m³
